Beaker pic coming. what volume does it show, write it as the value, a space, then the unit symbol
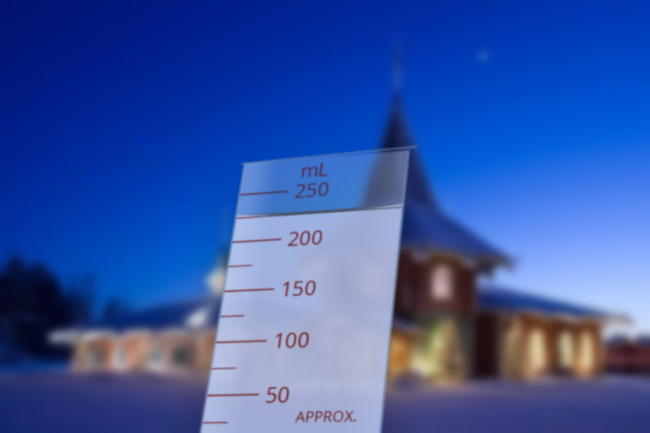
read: 225 mL
